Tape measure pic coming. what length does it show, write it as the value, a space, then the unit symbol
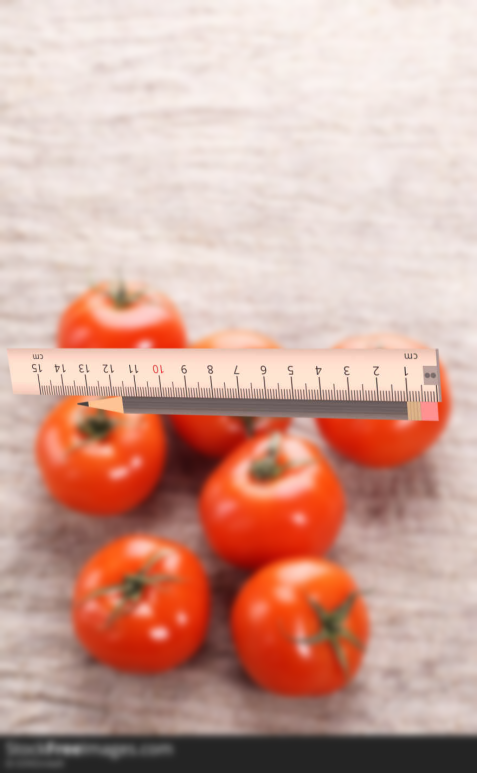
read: 13.5 cm
